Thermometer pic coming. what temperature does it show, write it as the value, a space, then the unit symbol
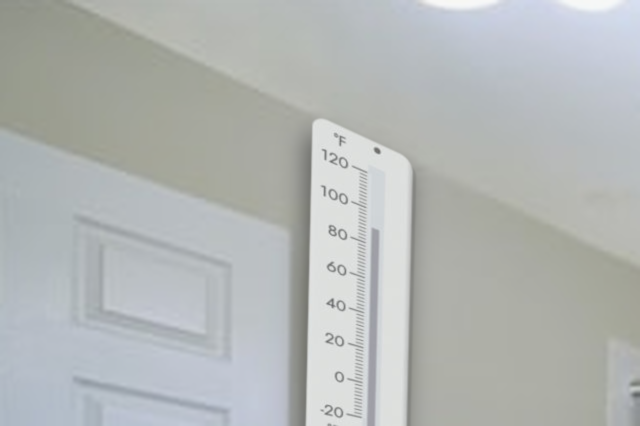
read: 90 °F
